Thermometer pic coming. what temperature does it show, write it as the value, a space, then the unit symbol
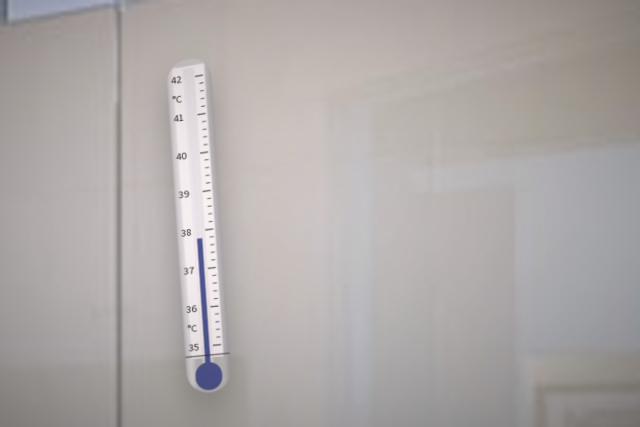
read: 37.8 °C
